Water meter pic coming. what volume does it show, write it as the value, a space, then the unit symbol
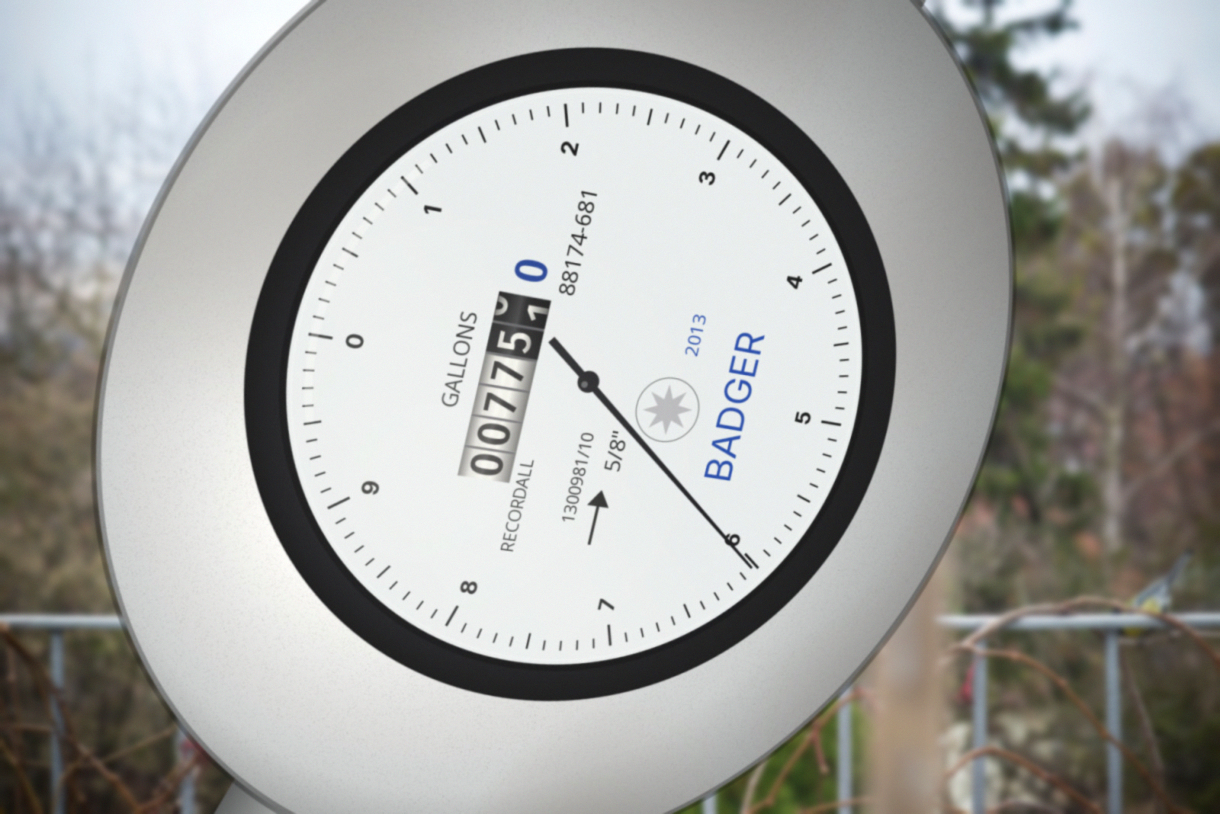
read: 77506.0 gal
